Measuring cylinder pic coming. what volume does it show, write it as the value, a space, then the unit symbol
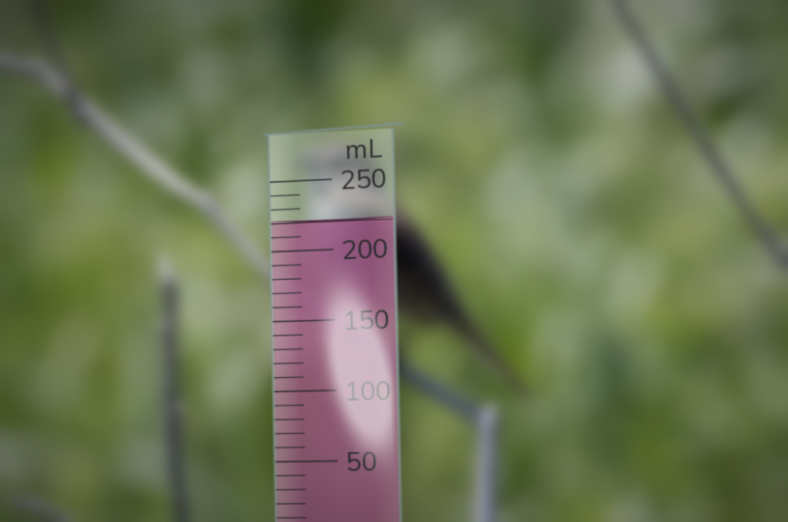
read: 220 mL
